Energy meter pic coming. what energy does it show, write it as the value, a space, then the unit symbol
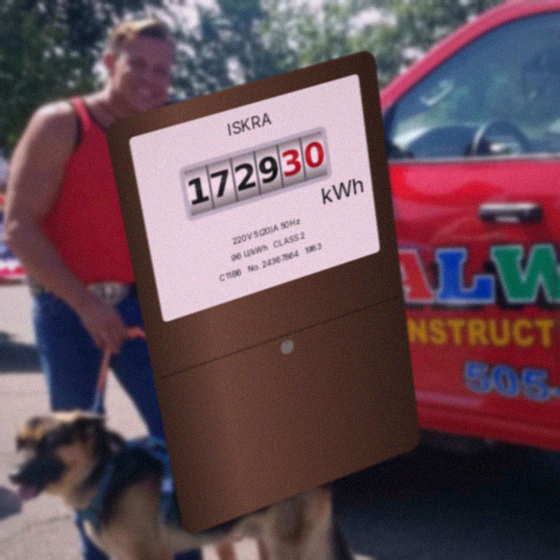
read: 1729.30 kWh
